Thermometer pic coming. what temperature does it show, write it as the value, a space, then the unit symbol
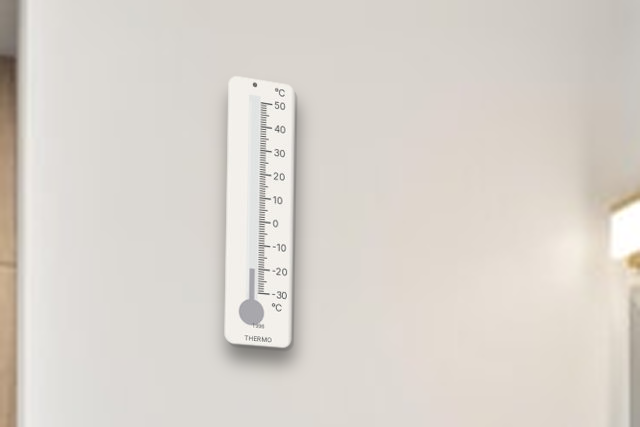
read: -20 °C
